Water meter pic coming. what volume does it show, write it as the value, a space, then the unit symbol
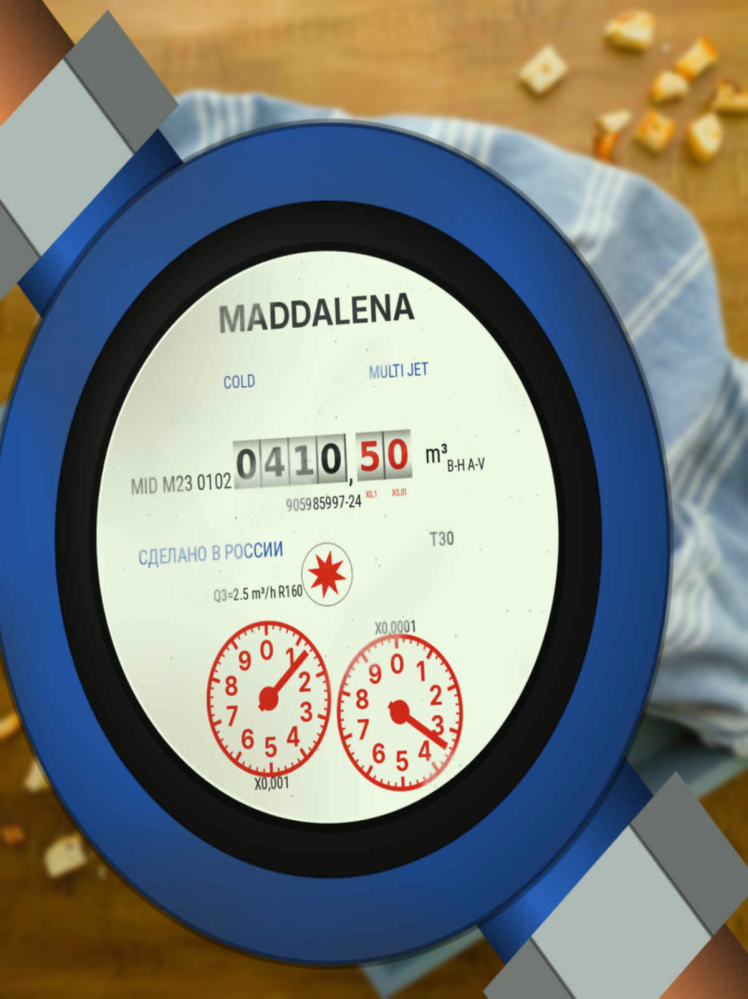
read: 410.5013 m³
